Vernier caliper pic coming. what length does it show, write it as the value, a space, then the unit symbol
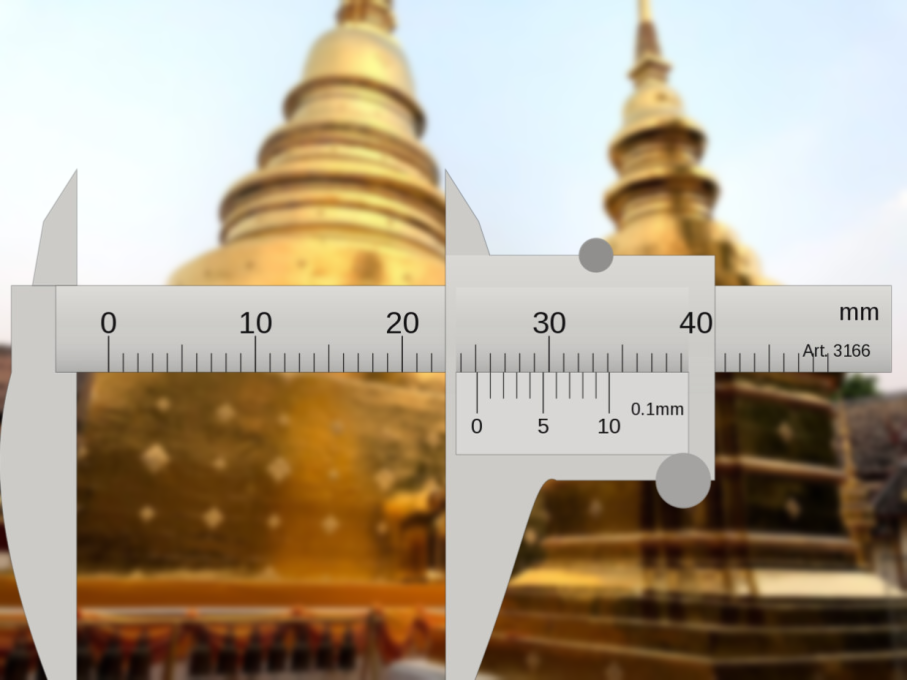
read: 25.1 mm
